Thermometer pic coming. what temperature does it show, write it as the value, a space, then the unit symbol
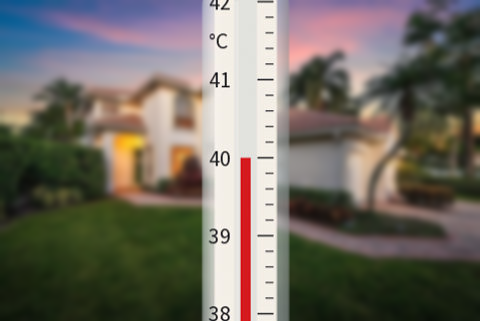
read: 40 °C
